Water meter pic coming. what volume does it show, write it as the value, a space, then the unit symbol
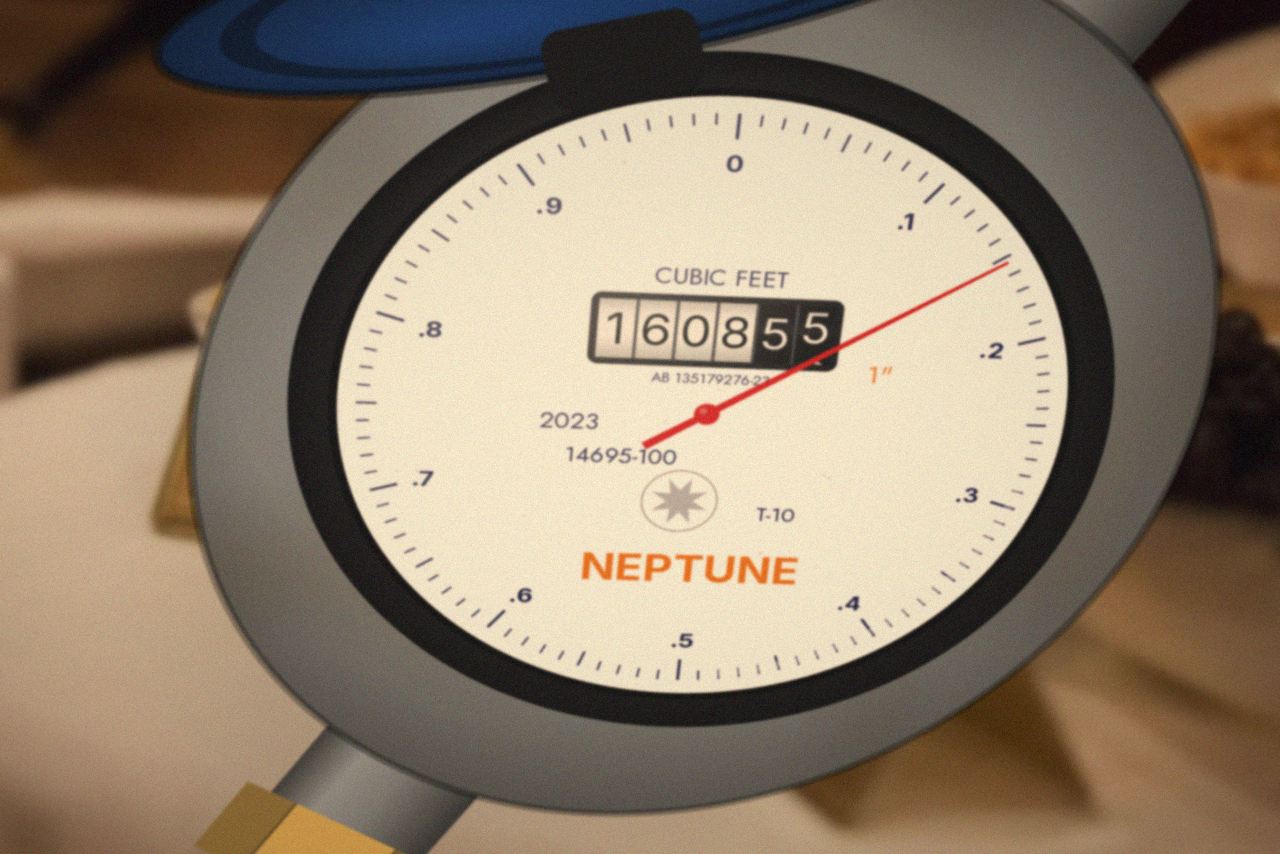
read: 160855.15 ft³
